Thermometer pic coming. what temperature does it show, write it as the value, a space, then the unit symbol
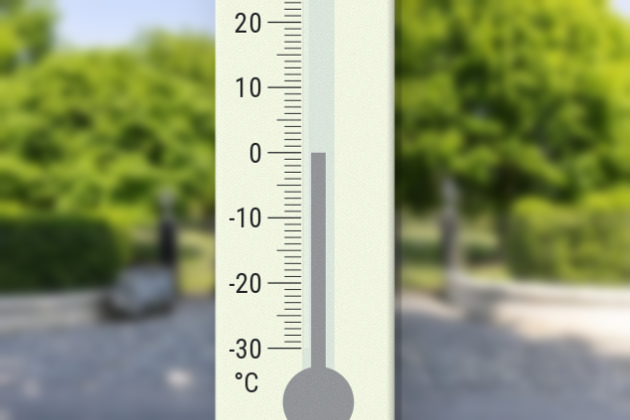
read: 0 °C
